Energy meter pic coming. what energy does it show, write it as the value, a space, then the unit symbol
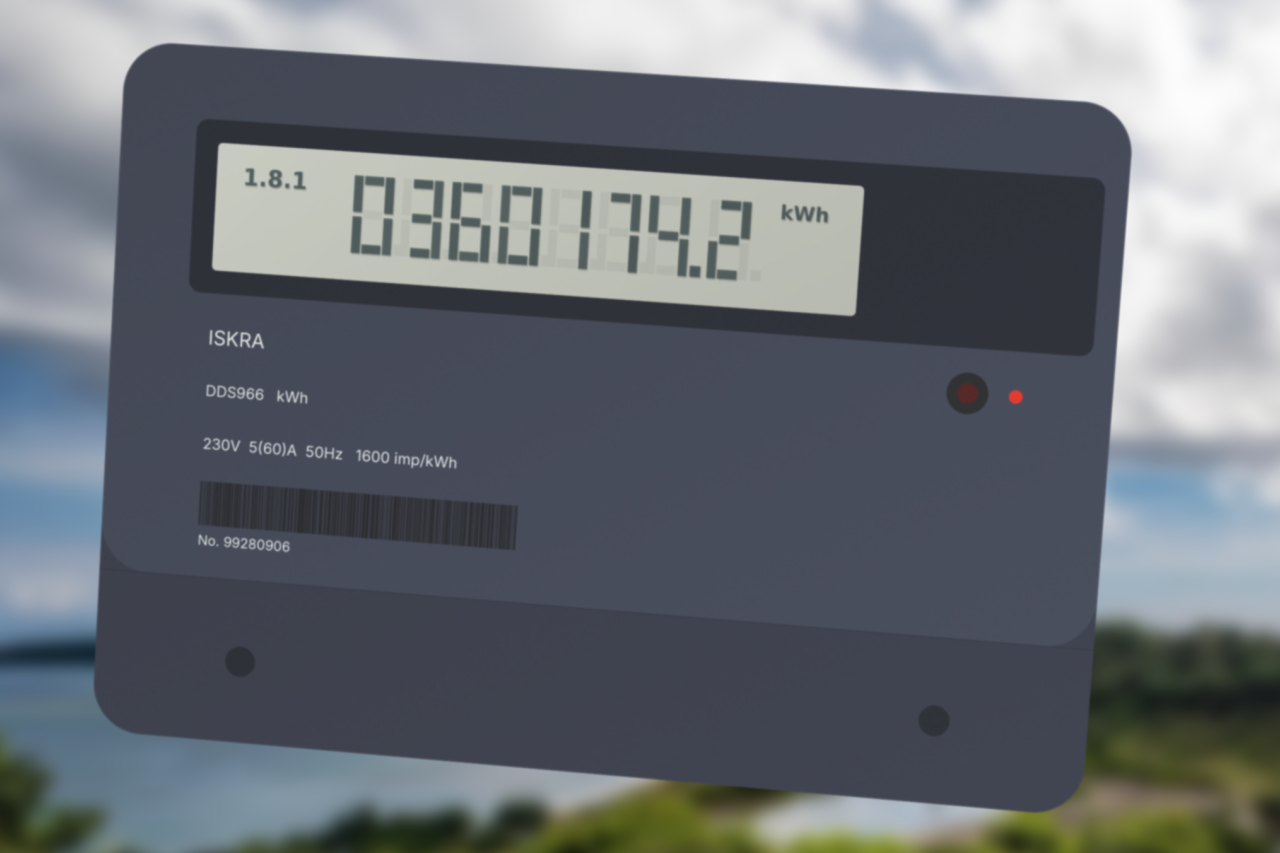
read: 360174.2 kWh
